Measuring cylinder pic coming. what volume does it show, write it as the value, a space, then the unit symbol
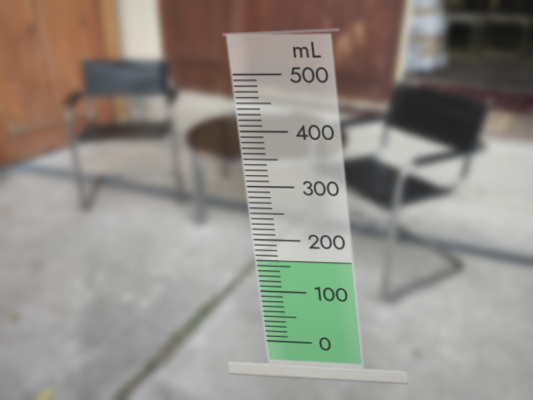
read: 160 mL
